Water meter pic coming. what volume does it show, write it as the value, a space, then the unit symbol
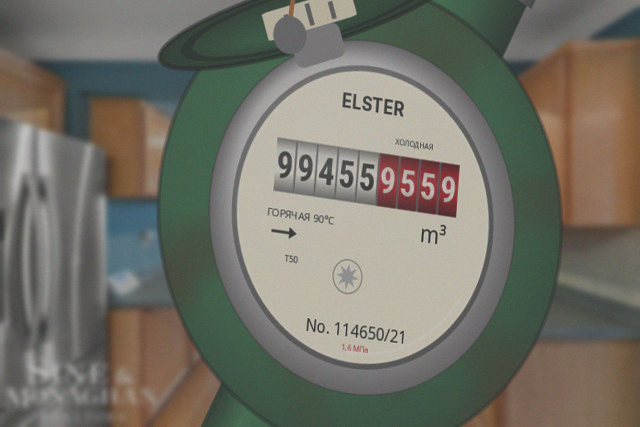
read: 99455.9559 m³
